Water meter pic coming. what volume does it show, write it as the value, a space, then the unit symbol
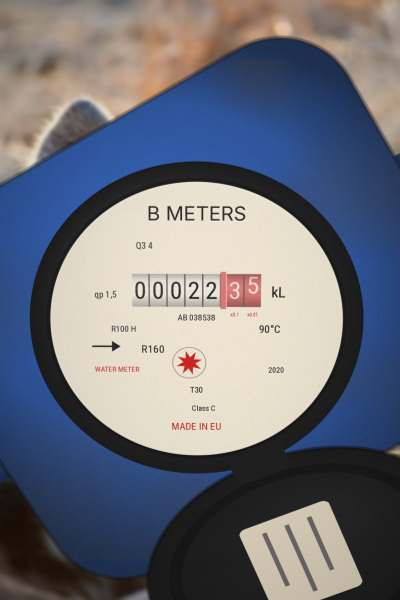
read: 22.35 kL
